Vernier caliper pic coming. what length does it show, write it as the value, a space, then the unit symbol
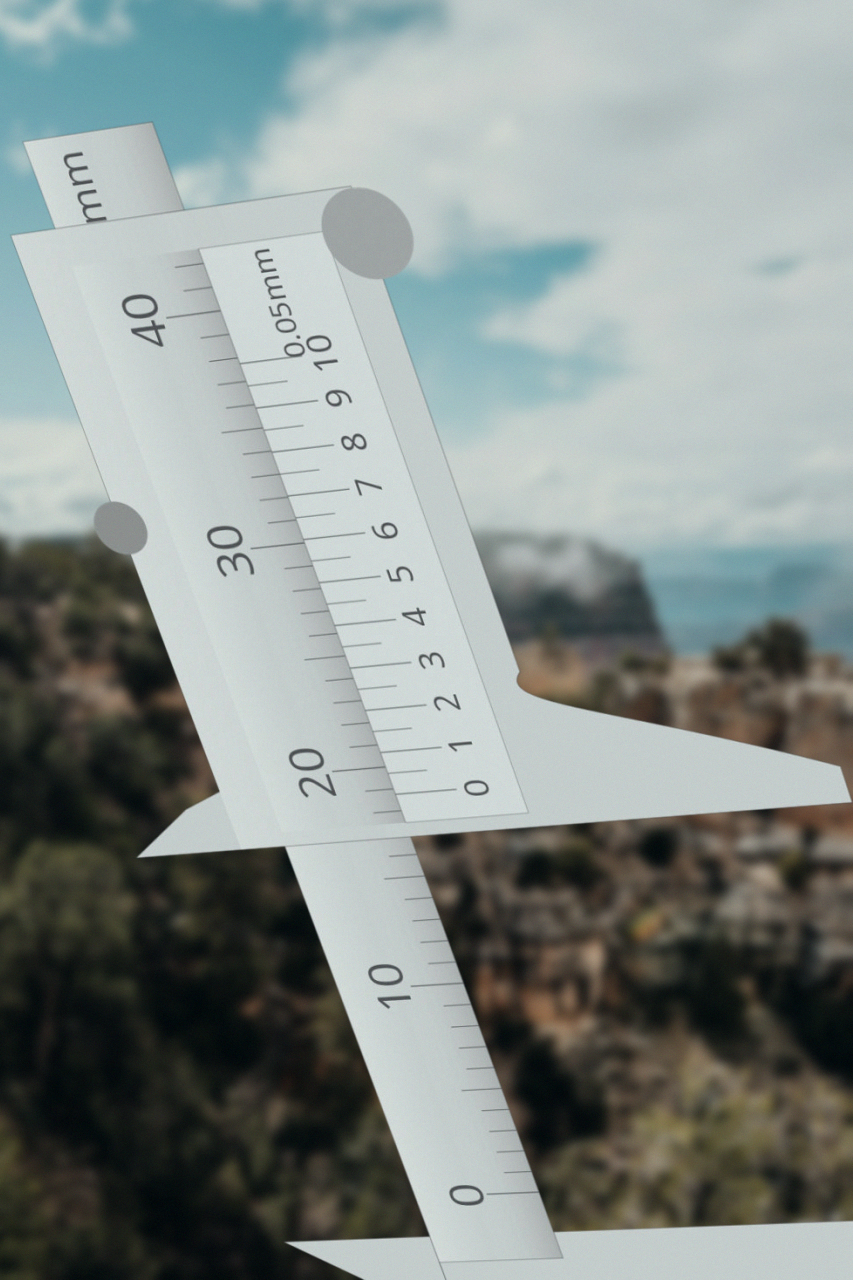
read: 18.75 mm
